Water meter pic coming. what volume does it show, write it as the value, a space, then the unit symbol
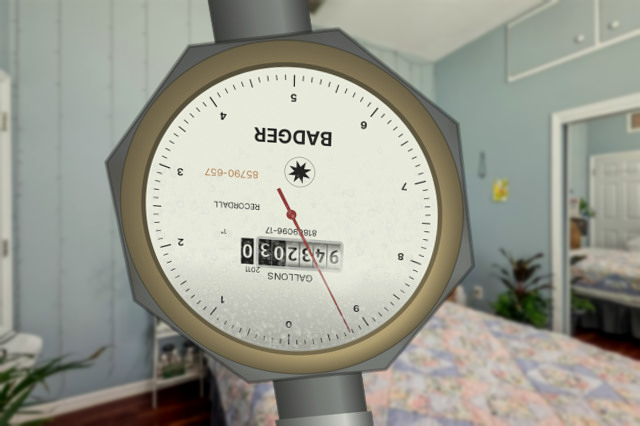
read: 9432029.2 gal
